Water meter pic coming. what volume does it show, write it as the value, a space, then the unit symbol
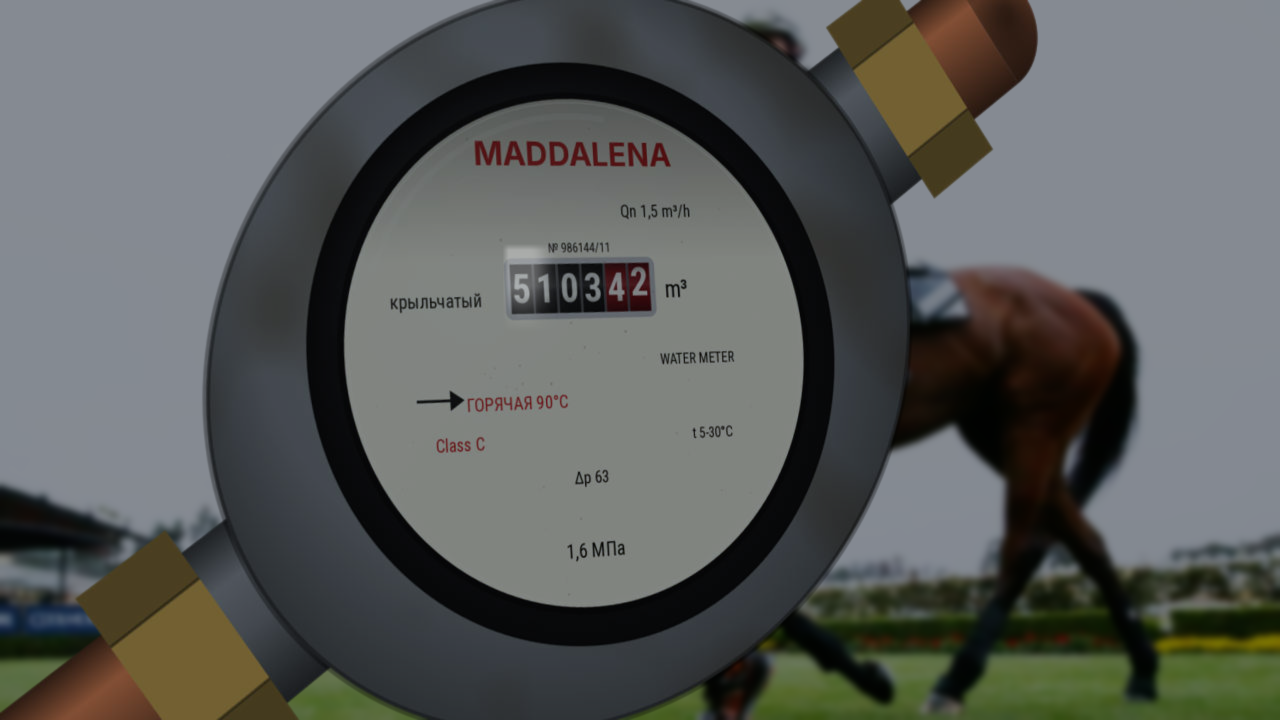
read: 5103.42 m³
